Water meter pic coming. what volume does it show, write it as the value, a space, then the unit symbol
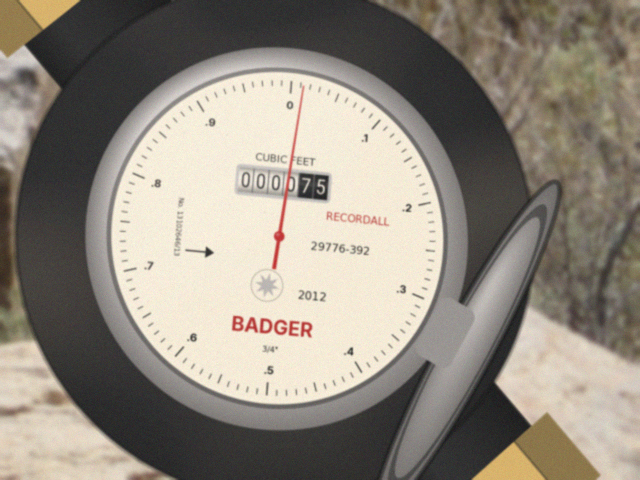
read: 75.01 ft³
